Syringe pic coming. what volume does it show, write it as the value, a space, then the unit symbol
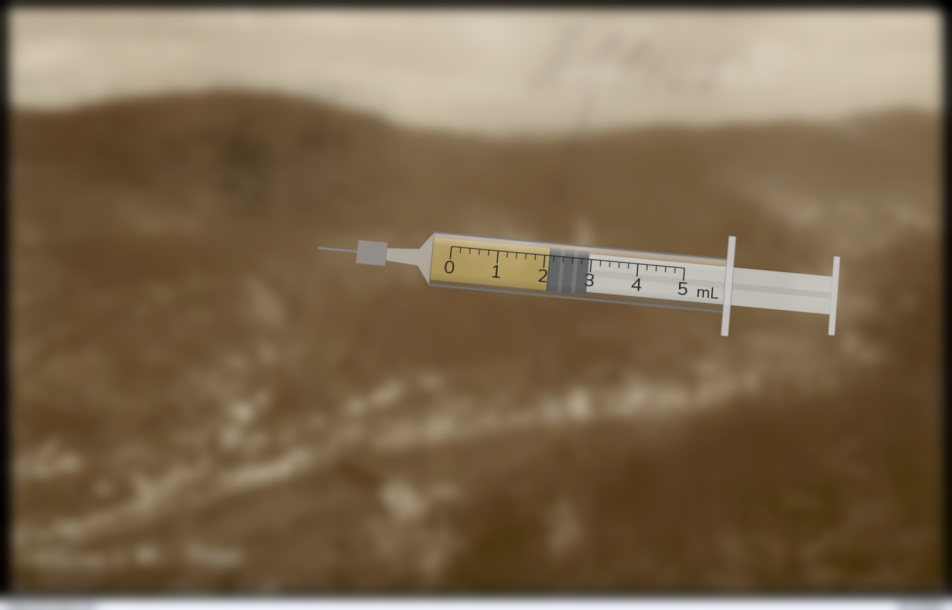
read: 2.1 mL
